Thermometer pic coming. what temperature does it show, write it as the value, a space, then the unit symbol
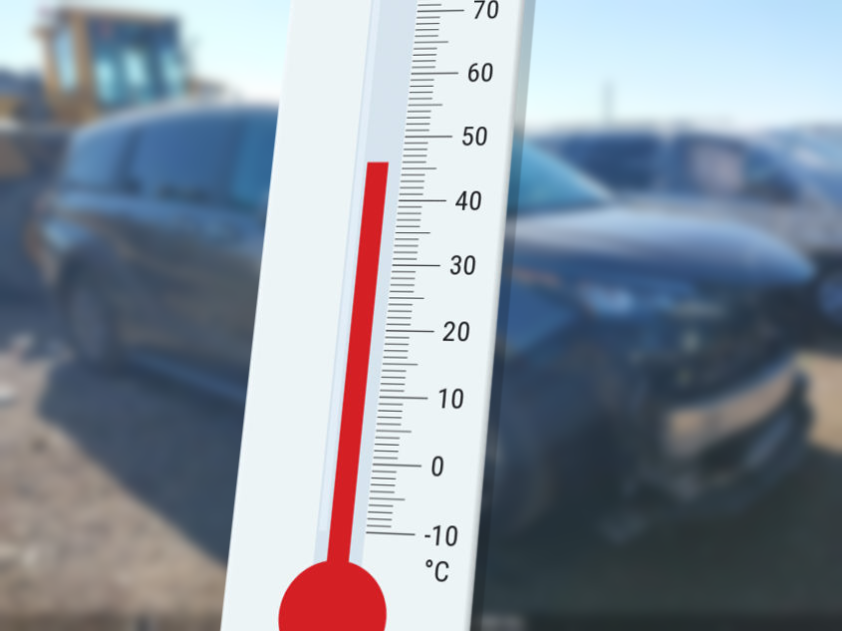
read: 46 °C
